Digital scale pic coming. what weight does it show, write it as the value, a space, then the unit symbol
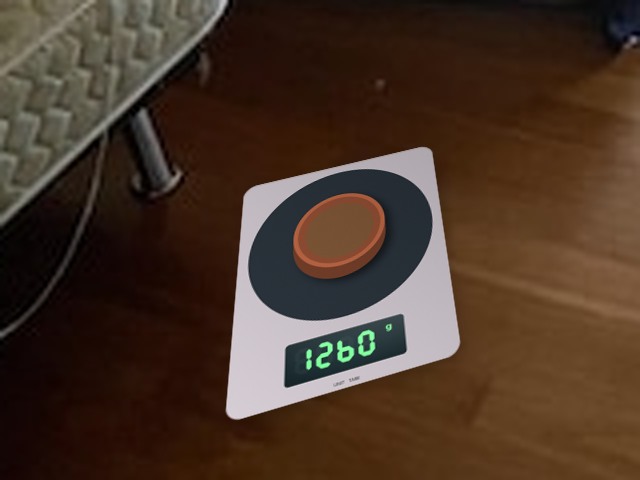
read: 1260 g
